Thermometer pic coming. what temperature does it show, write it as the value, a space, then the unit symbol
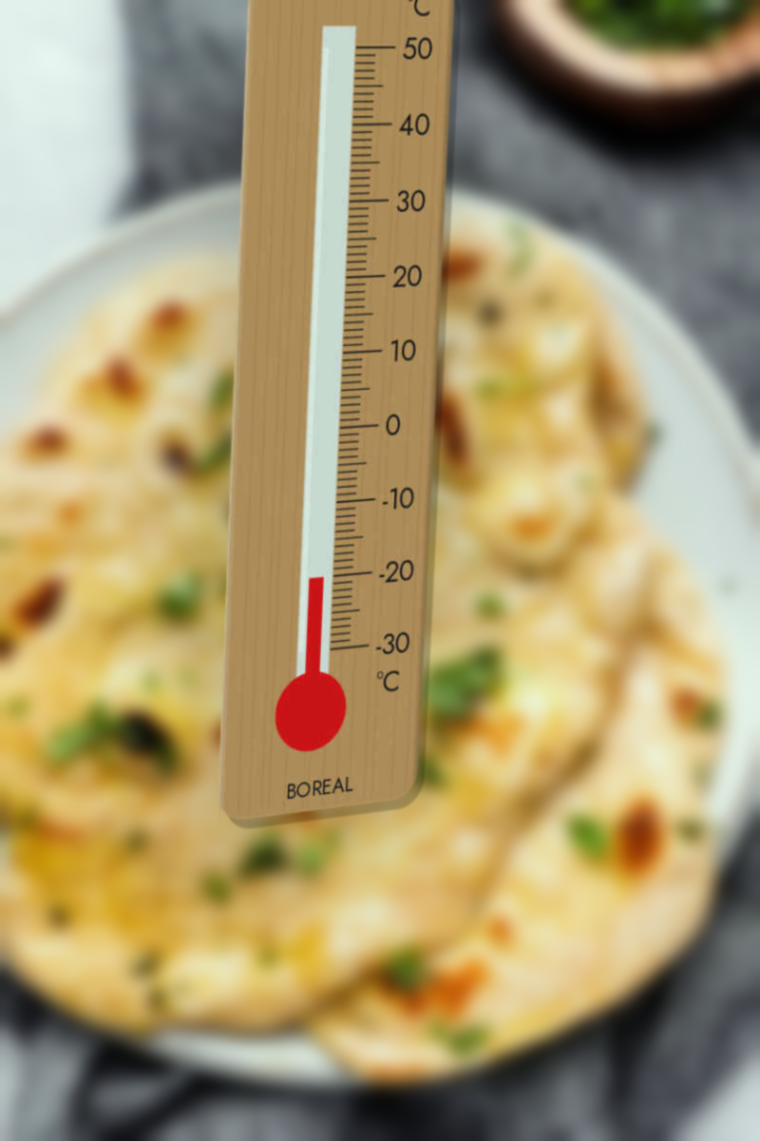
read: -20 °C
